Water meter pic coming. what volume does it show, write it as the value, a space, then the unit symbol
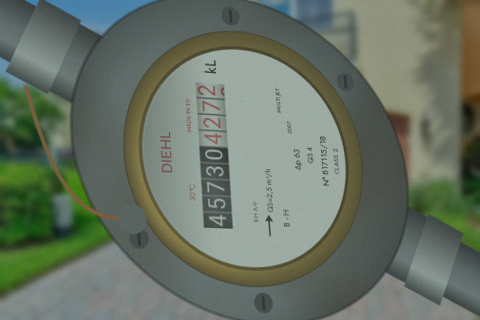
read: 45730.4272 kL
